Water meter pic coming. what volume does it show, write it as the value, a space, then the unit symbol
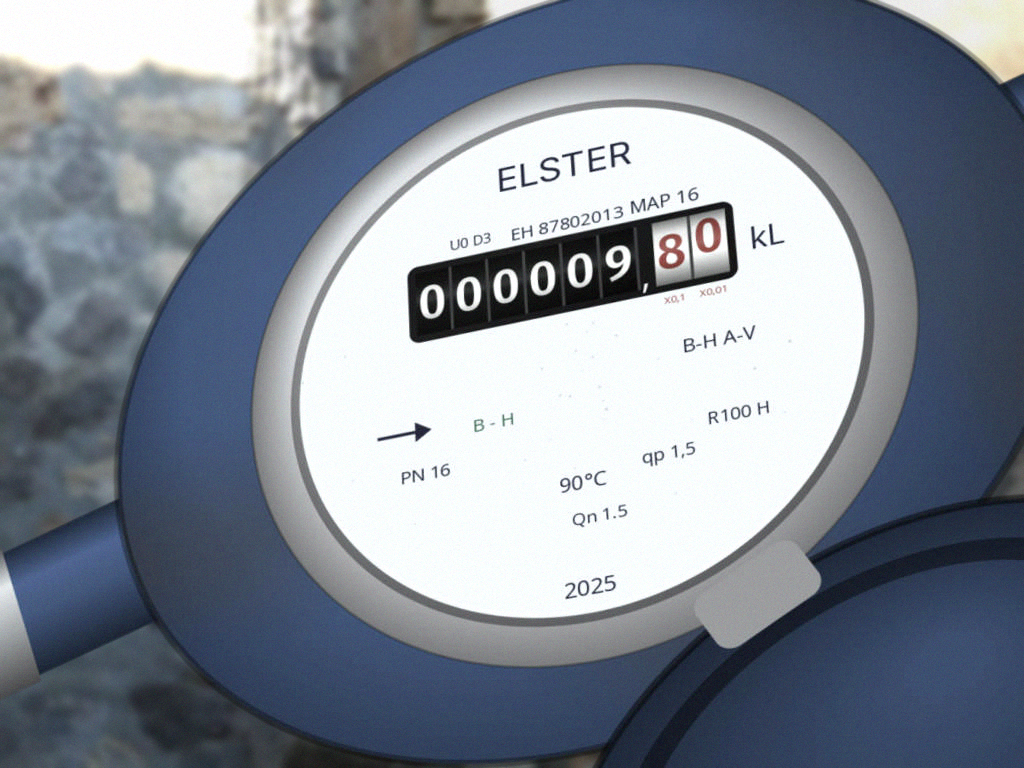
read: 9.80 kL
